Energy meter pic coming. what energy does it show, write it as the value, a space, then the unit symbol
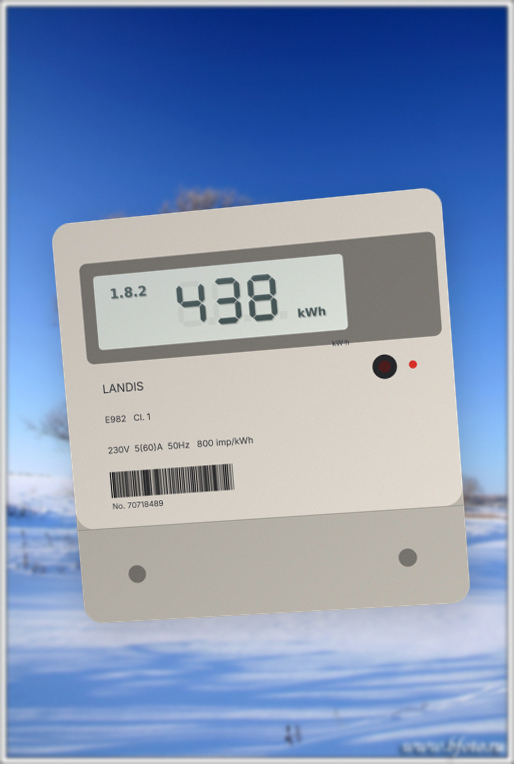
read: 438 kWh
